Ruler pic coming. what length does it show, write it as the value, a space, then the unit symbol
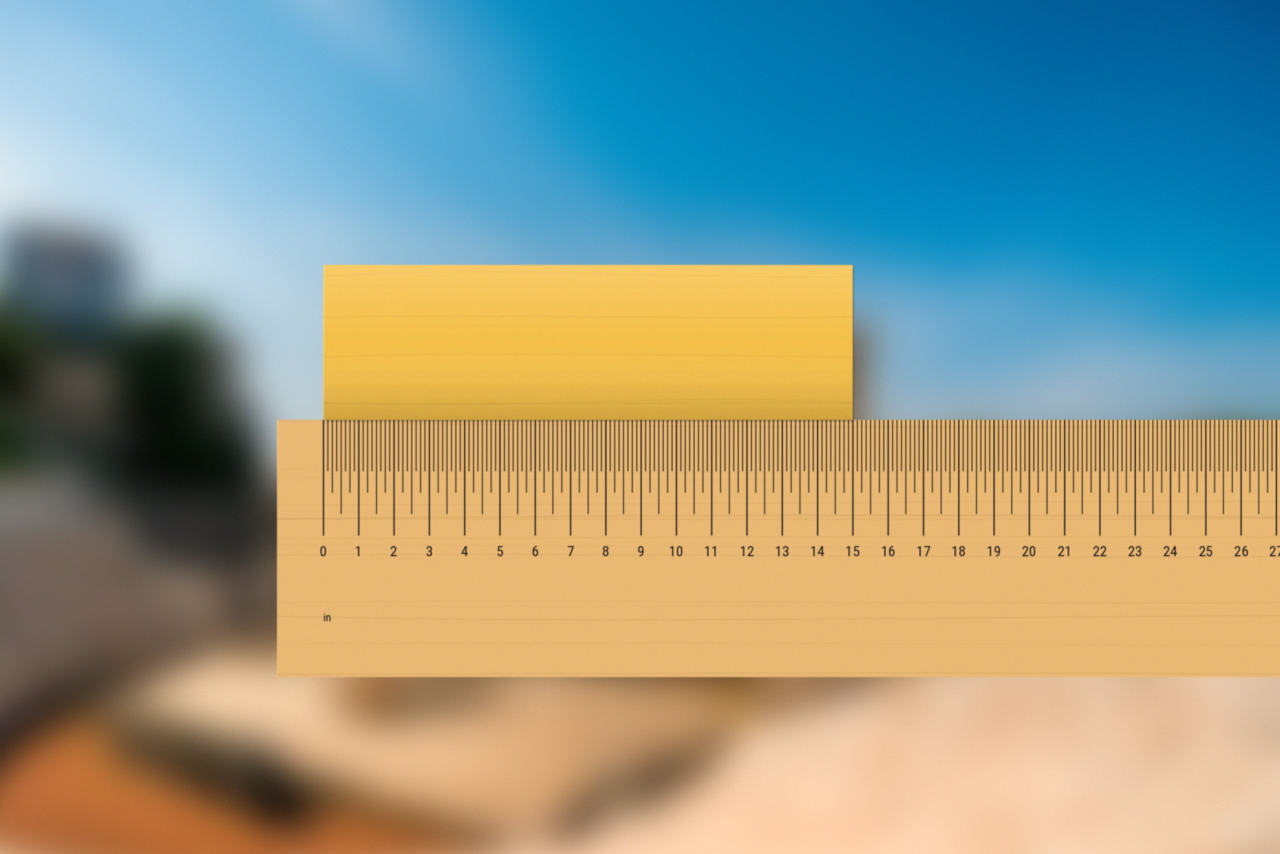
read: 15 in
